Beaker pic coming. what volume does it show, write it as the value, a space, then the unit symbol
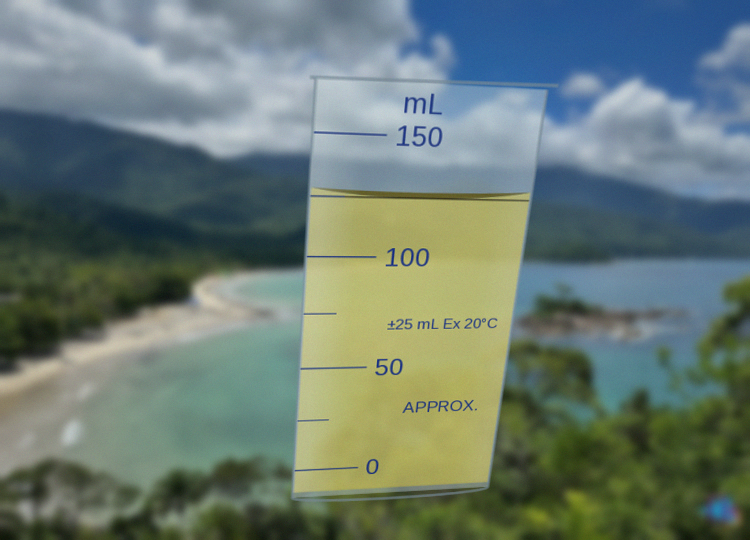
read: 125 mL
